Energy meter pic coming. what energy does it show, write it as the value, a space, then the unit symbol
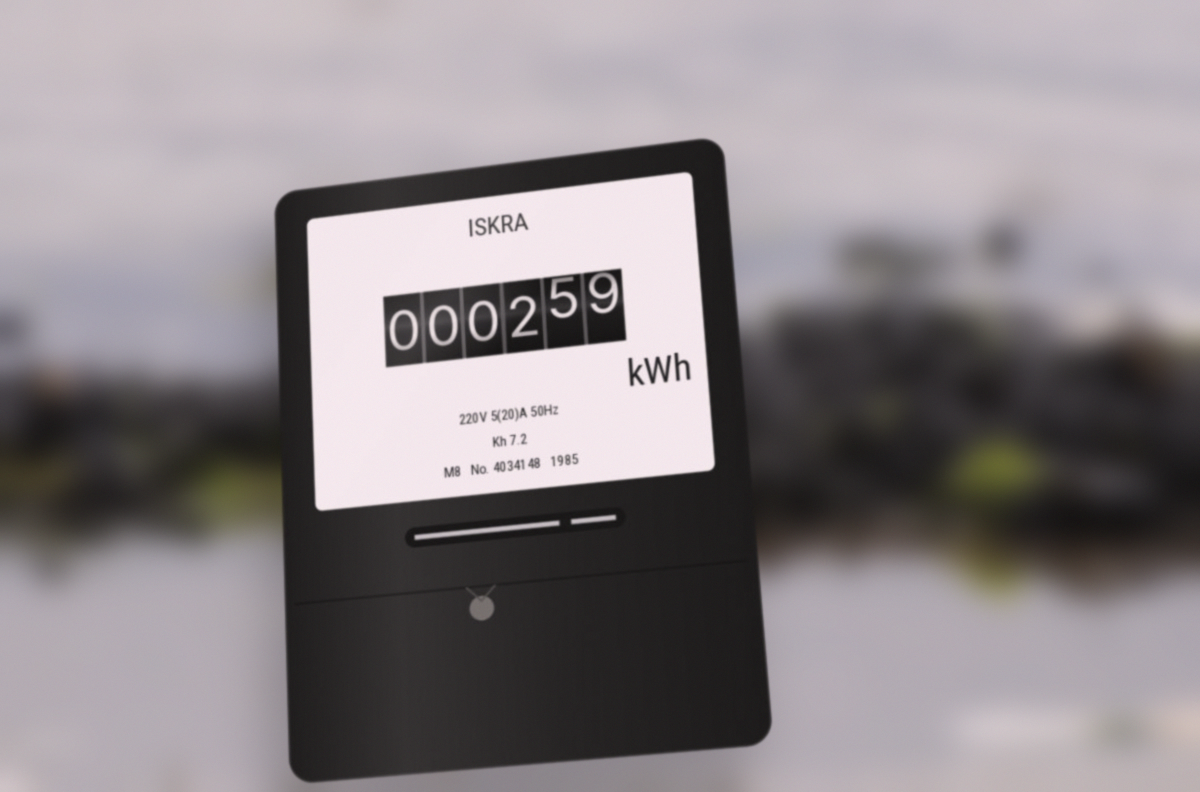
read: 259 kWh
